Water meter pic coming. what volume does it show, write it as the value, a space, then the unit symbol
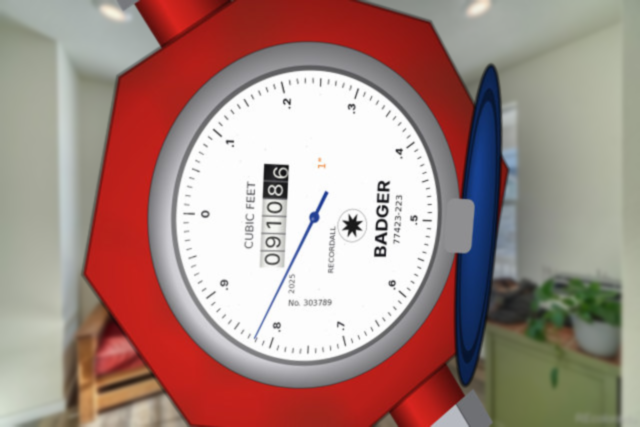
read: 91085.82 ft³
